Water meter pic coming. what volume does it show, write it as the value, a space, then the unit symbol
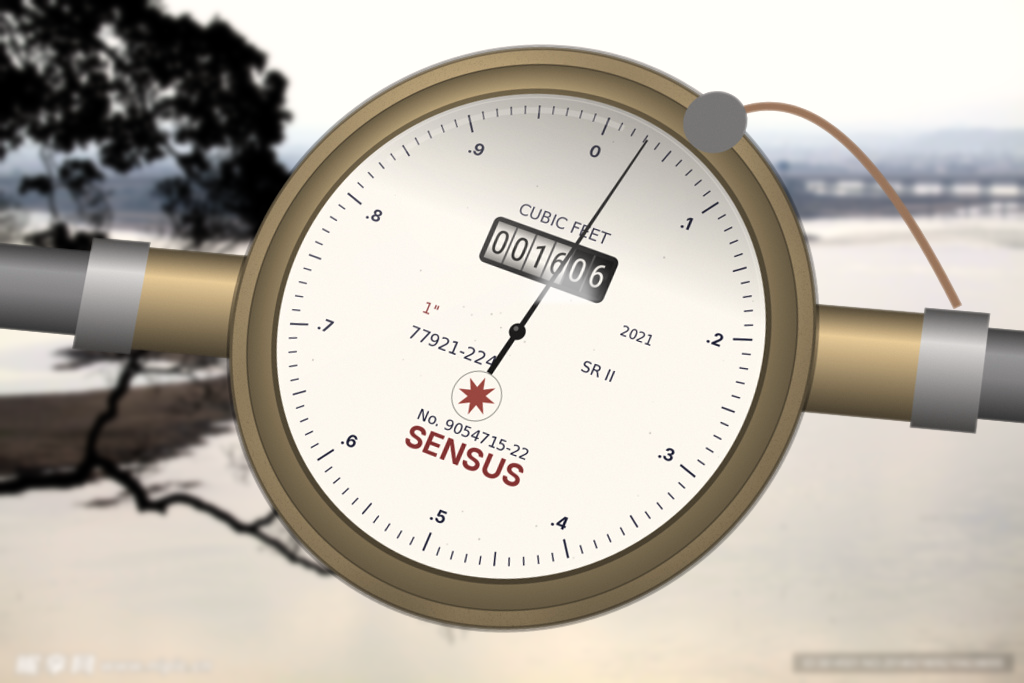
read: 1606.03 ft³
